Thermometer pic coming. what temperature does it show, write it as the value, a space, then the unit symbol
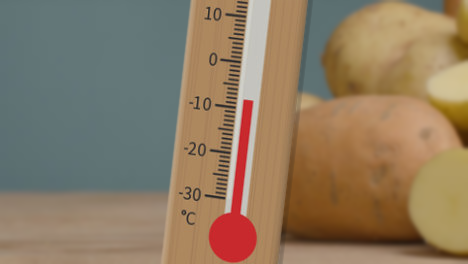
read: -8 °C
